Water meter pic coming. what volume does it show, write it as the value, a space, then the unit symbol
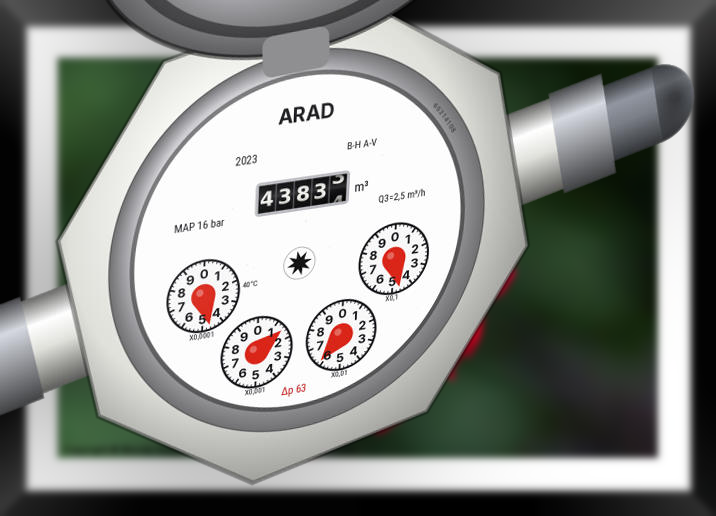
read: 43833.4614 m³
